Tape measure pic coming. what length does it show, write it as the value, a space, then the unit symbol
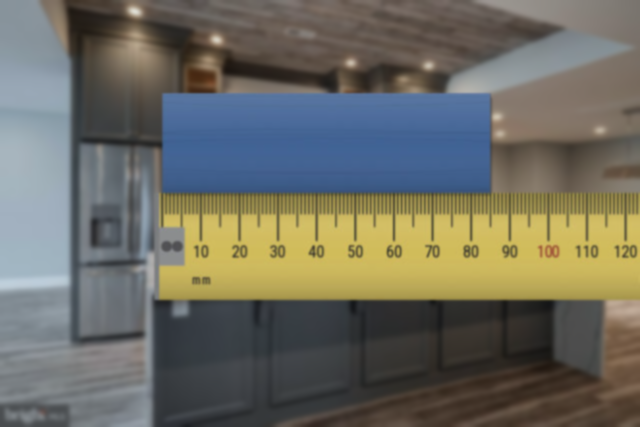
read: 85 mm
